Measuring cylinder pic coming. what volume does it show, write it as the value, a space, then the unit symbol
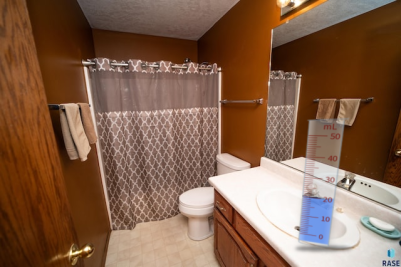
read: 20 mL
